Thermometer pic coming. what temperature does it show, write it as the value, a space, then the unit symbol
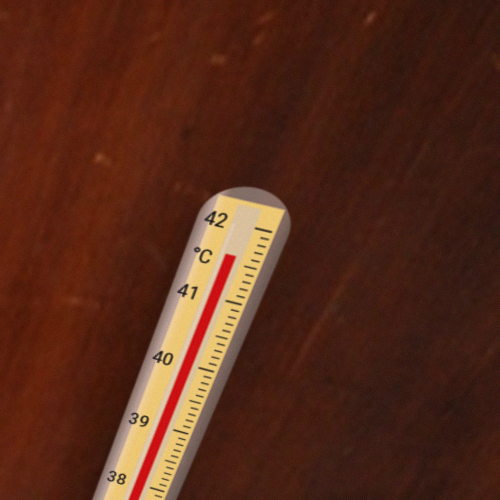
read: 41.6 °C
